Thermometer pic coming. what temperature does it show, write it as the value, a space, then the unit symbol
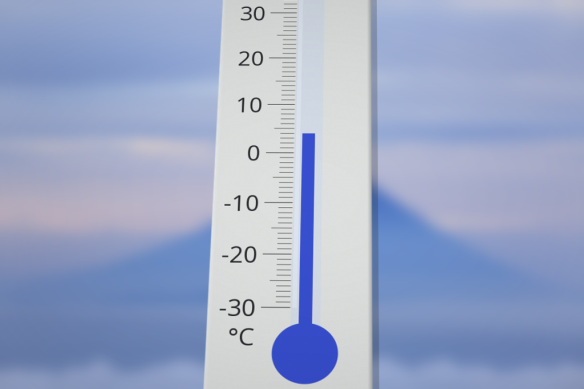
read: 4 °C
